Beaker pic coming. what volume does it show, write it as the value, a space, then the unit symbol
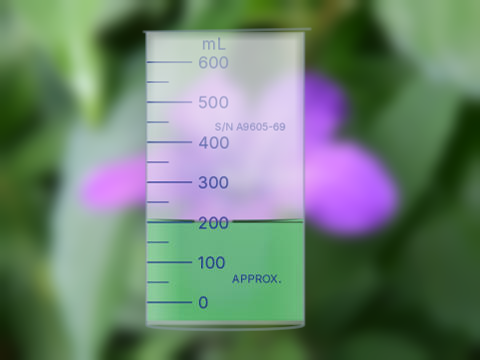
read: 200 mL
